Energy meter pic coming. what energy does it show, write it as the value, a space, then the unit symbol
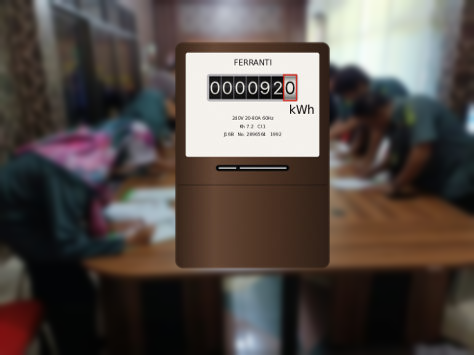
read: 92.0 kWh
